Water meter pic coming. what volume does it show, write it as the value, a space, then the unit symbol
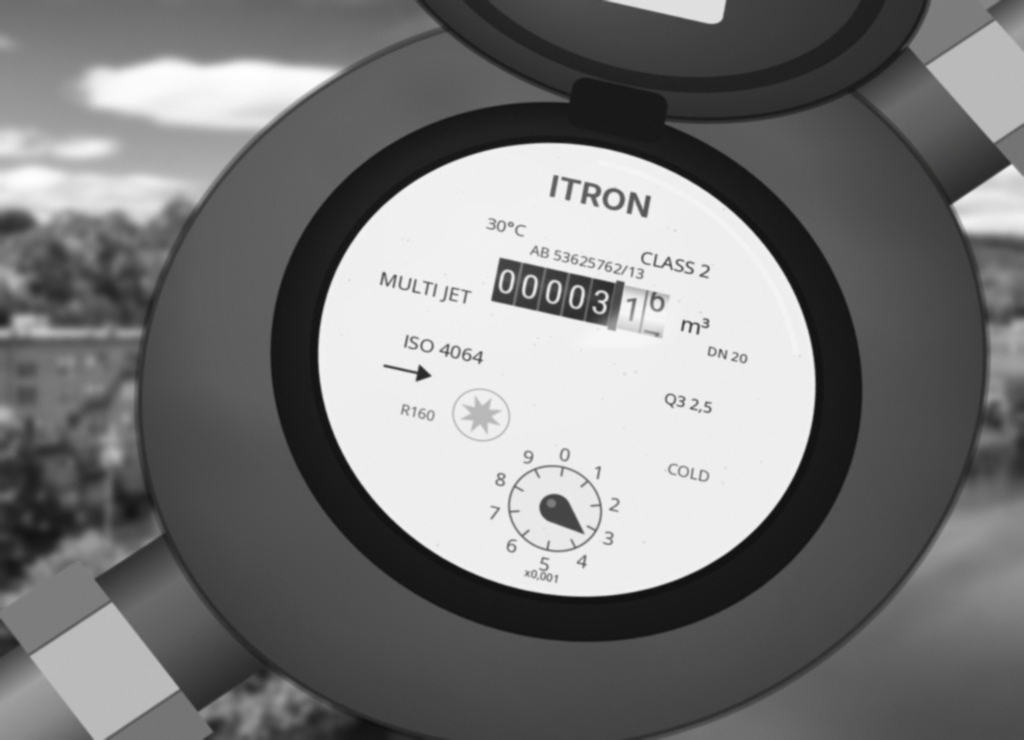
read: 3.163 m³
